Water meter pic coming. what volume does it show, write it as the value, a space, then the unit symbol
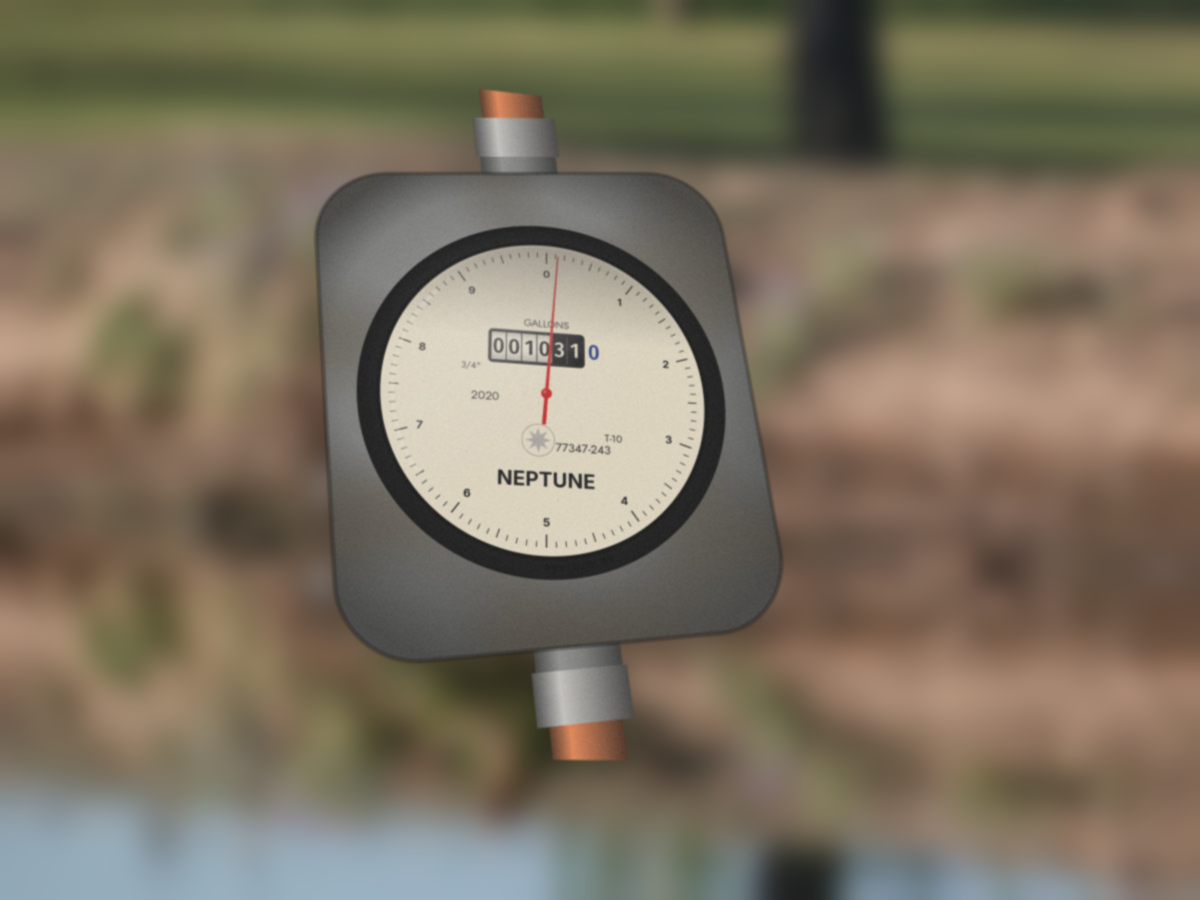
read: 10310.1 gal
